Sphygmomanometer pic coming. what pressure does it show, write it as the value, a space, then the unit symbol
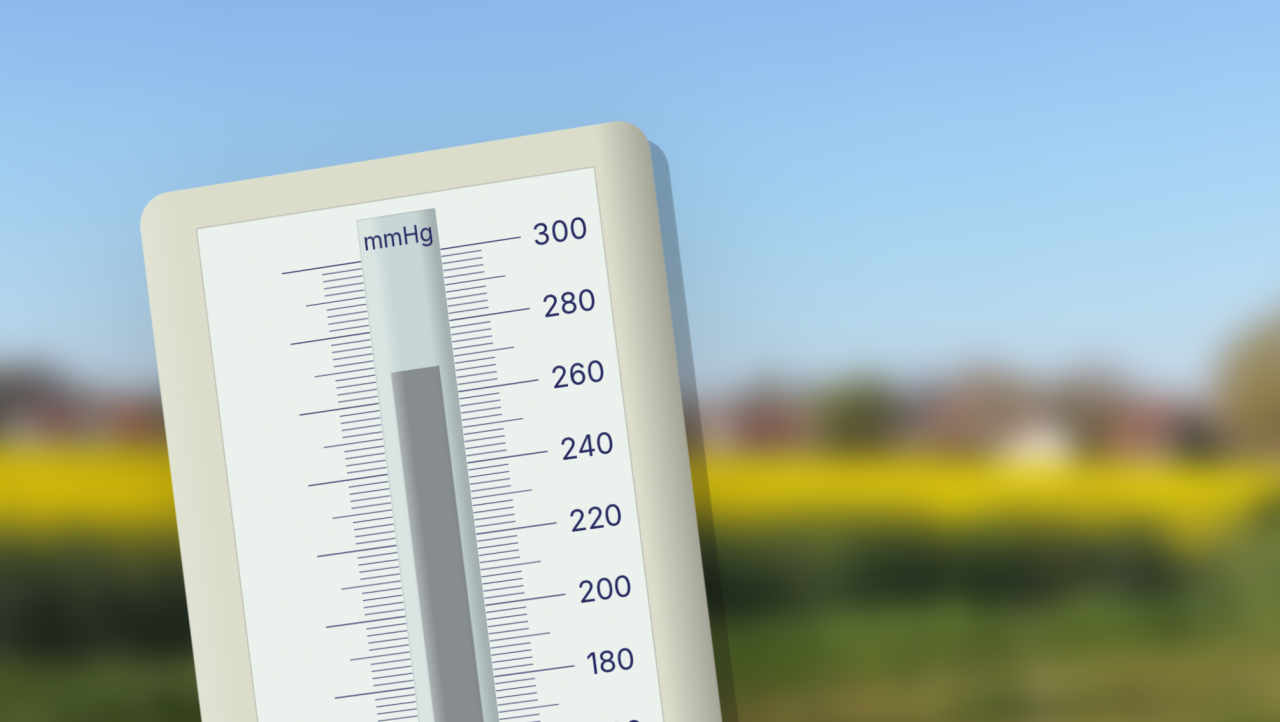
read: 268 mmHg
